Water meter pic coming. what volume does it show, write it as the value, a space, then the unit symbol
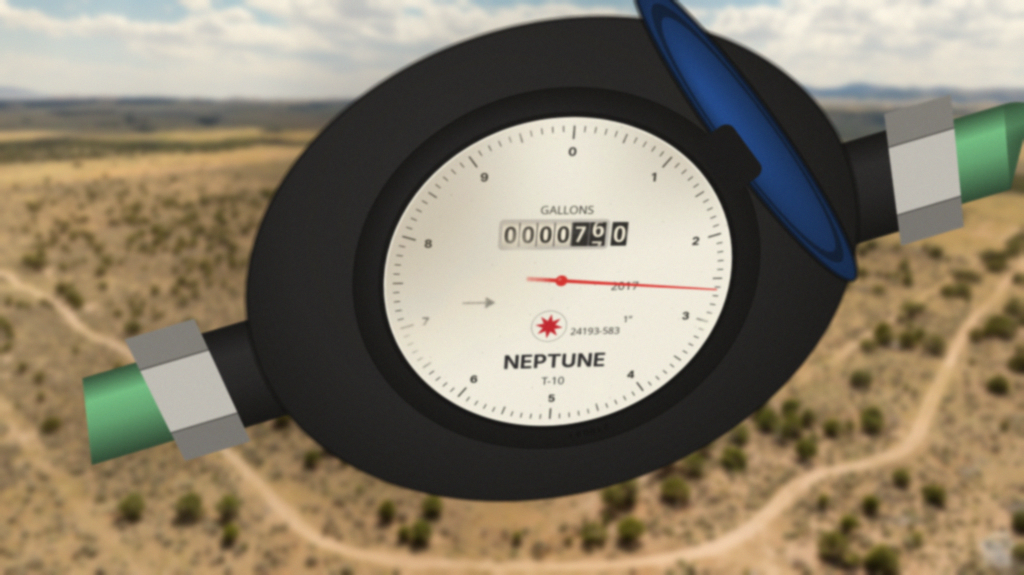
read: 762.6 gal
